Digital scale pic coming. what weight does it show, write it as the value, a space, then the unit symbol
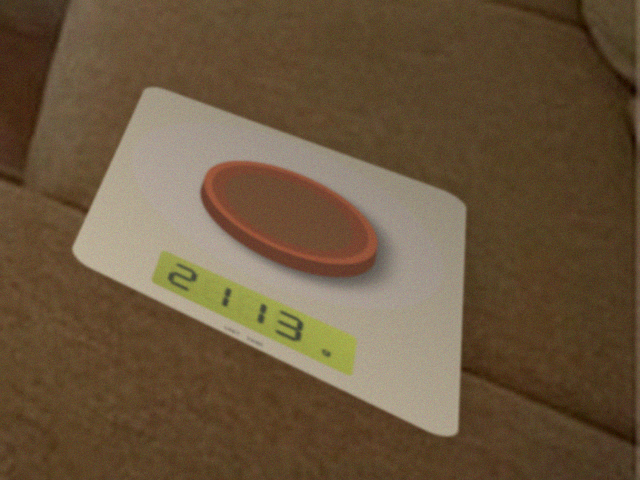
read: 2113 g
